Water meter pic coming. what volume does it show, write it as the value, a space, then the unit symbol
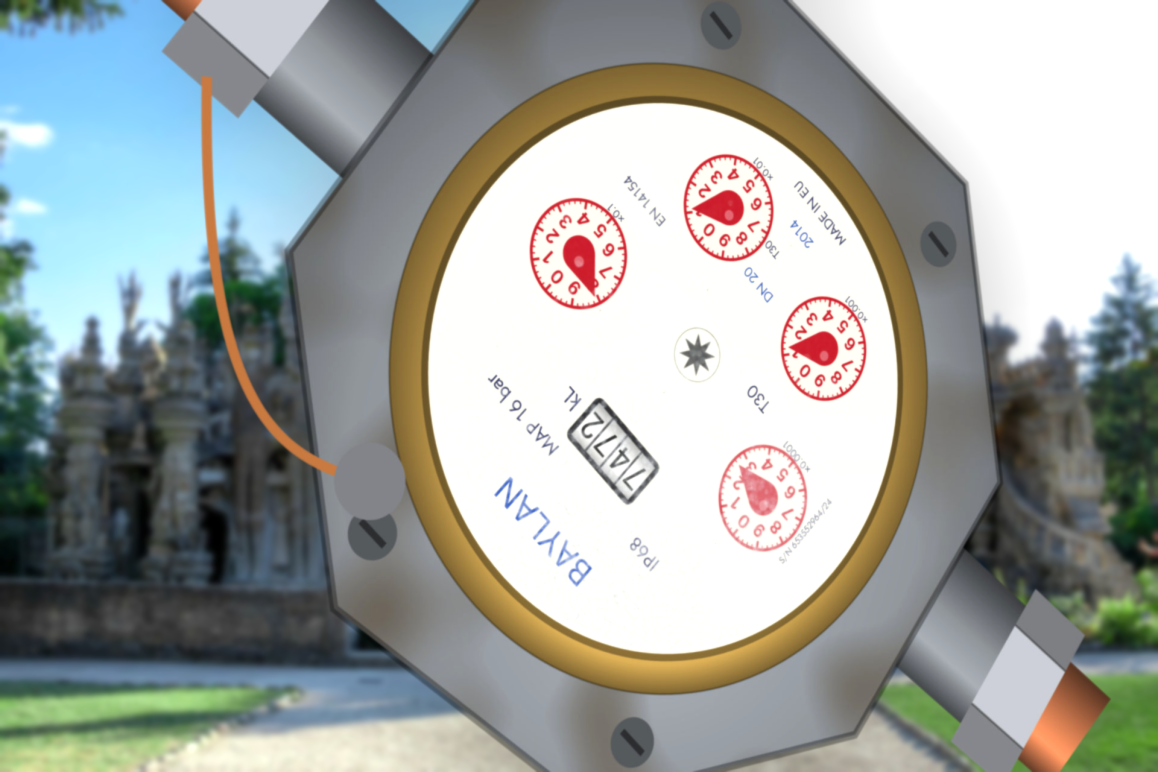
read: 7472.8112 kL
